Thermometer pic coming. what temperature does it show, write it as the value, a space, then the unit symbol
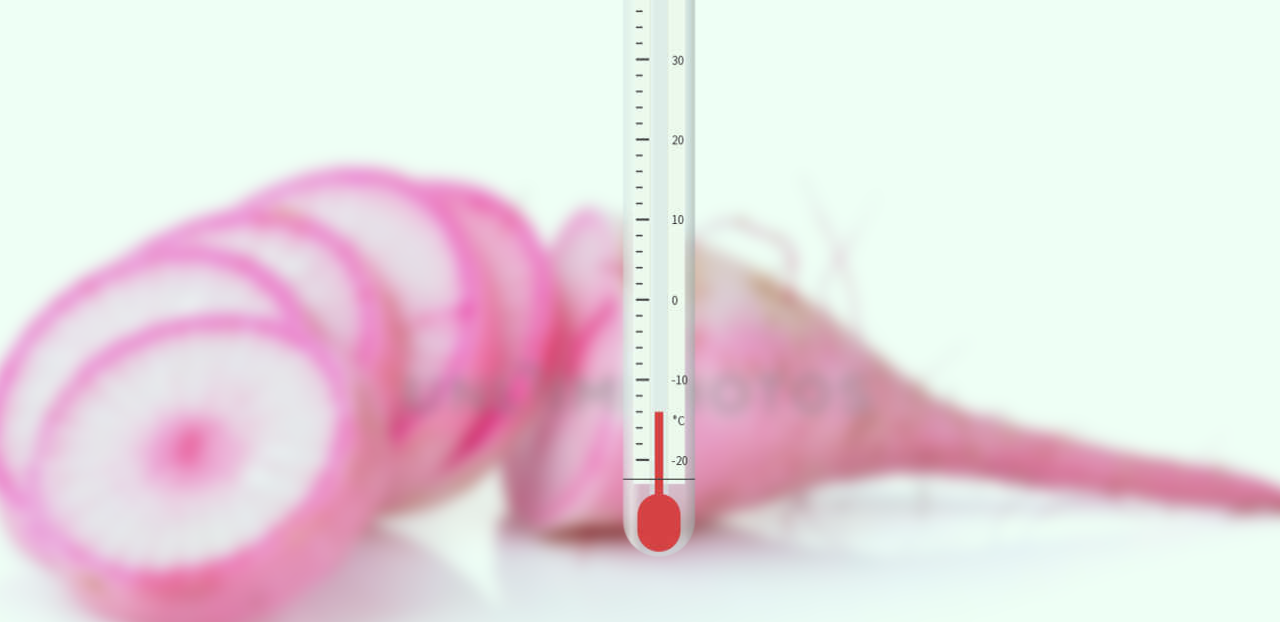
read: -14 °C
